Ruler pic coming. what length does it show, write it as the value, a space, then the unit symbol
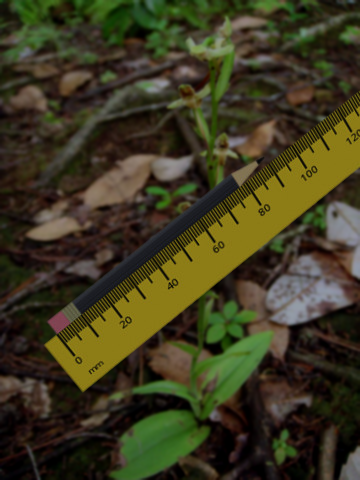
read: 90 mm
